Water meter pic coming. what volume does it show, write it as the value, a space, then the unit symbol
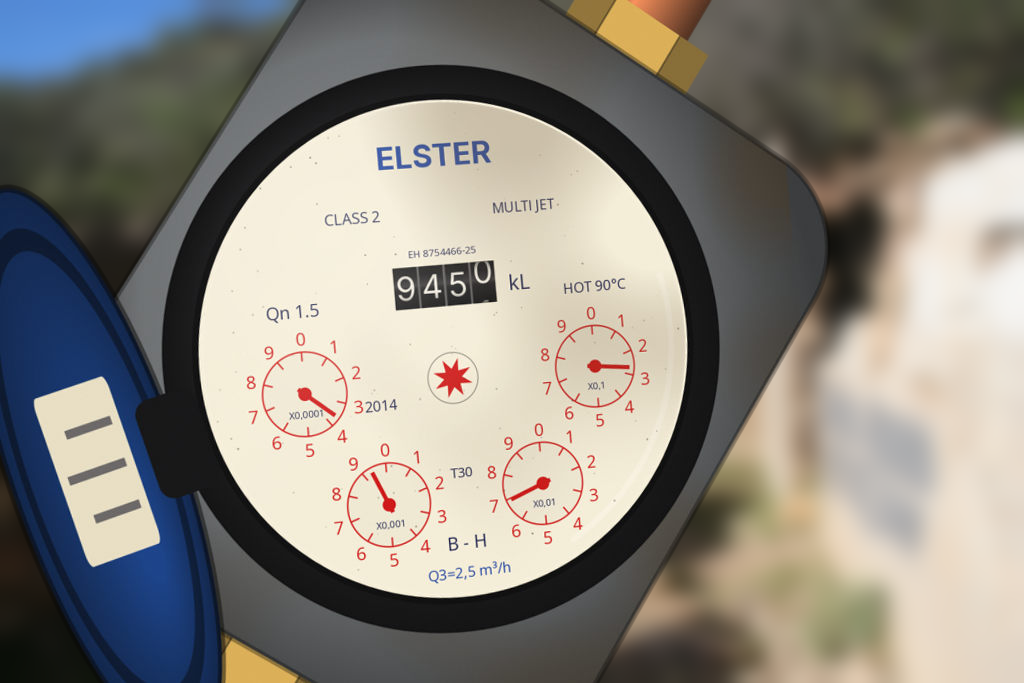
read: 9450.2693 kL
